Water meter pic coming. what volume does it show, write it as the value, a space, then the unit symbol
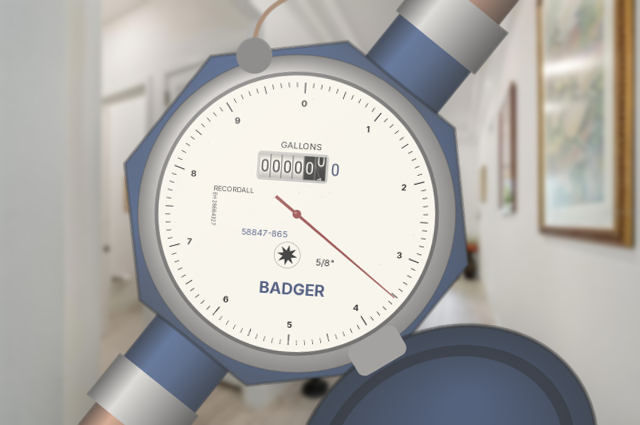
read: 3.5 gal
